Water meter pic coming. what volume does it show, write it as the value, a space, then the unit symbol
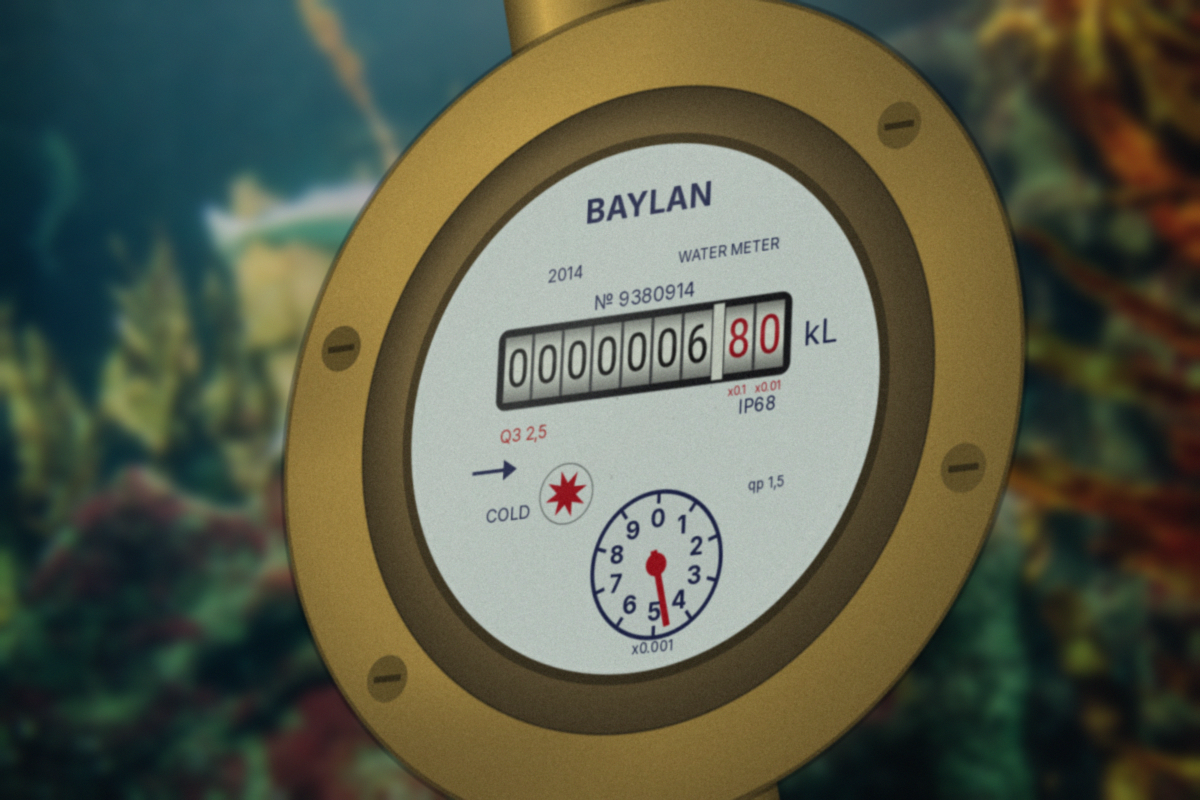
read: 6.804 kL
